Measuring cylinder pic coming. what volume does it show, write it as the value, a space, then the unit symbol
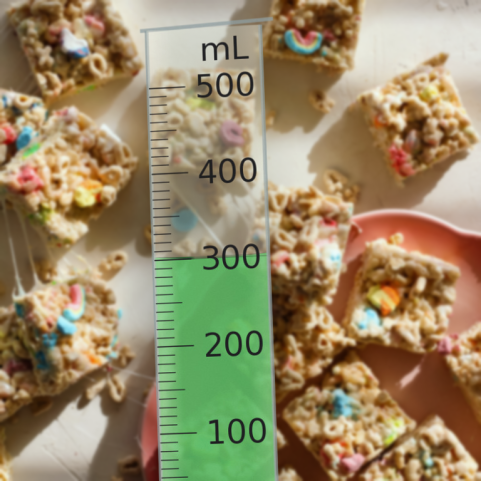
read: 300 mL
